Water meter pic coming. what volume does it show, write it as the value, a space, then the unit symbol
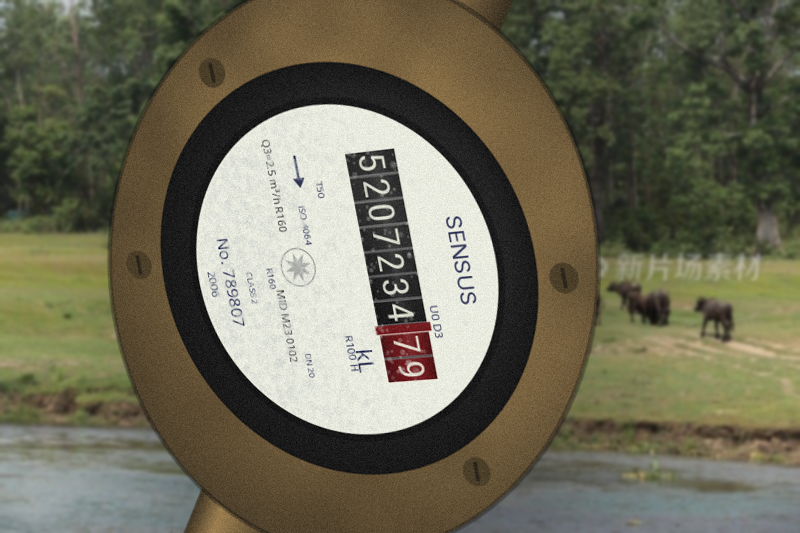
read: 5207234.79 kL
